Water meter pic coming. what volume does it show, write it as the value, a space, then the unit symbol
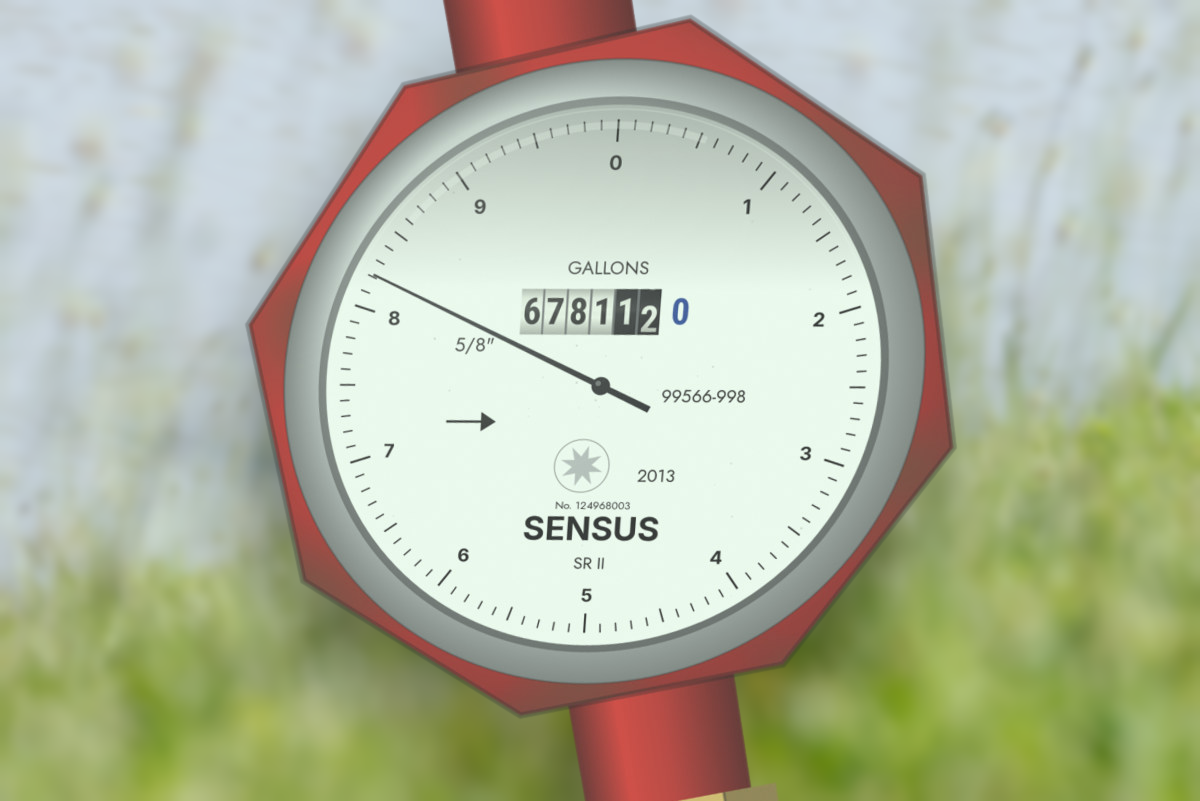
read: 6781118.2 gal
